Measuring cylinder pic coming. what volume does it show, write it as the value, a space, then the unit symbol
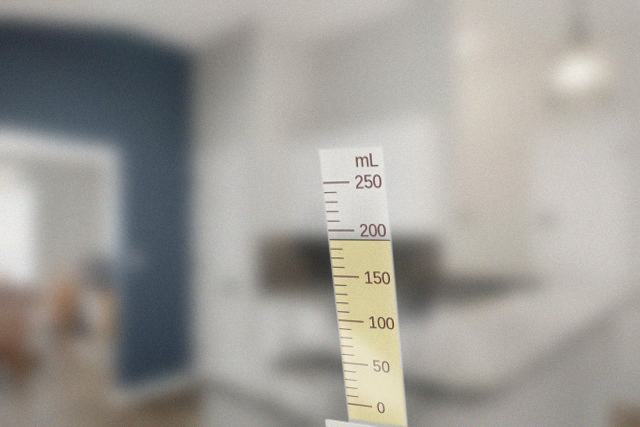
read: 190 mL
